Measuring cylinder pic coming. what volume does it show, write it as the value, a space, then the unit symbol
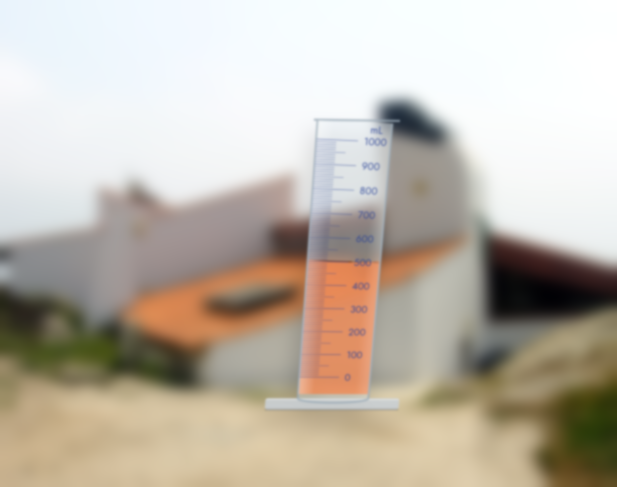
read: 500 mL
